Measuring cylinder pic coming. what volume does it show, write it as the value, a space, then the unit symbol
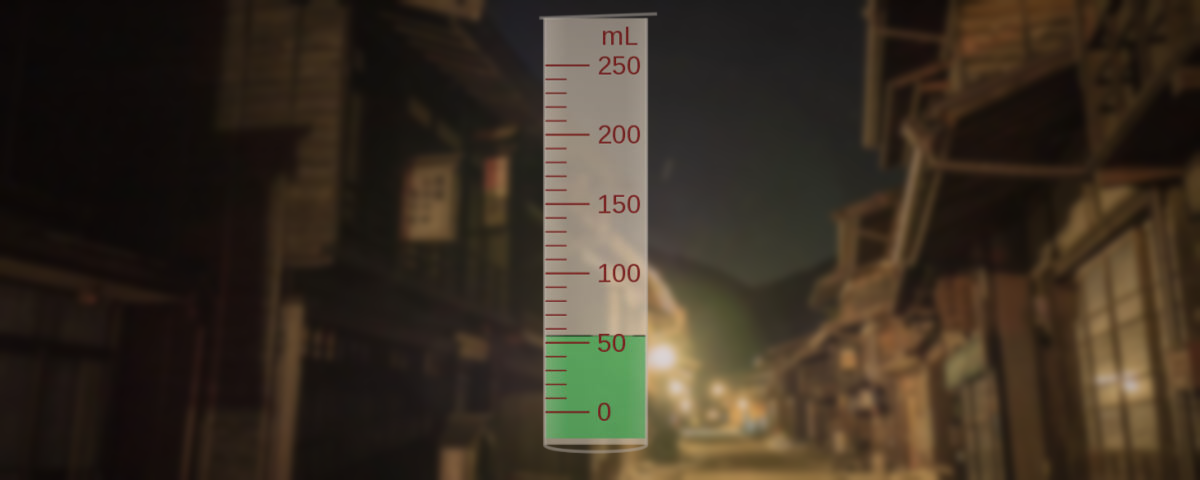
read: 55 mL
